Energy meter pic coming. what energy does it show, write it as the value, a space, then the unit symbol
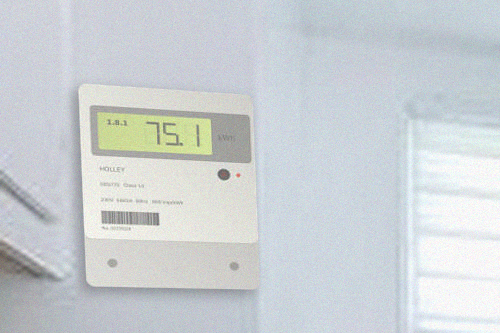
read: 75.1 kWh
